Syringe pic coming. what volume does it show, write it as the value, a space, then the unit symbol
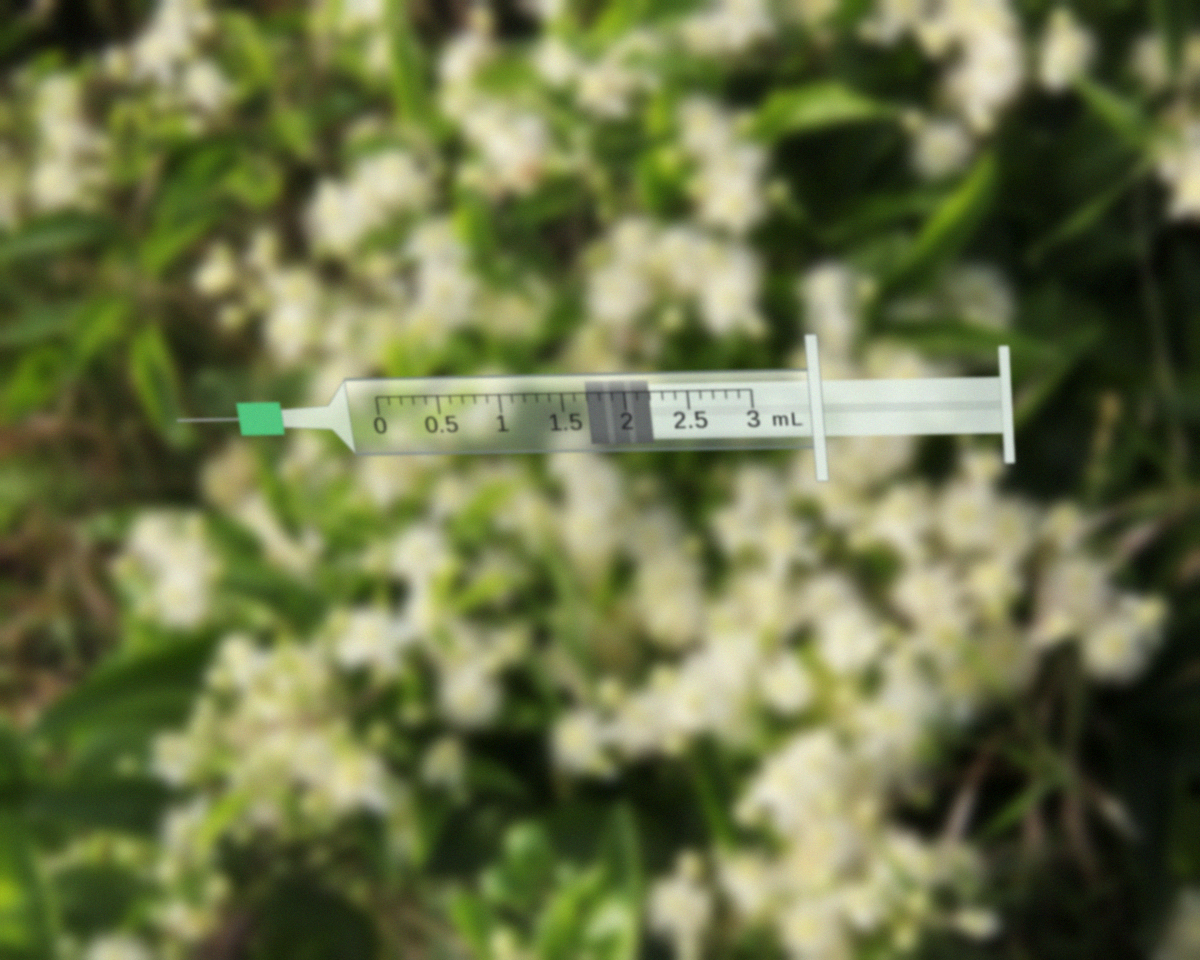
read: 1.7 mL
